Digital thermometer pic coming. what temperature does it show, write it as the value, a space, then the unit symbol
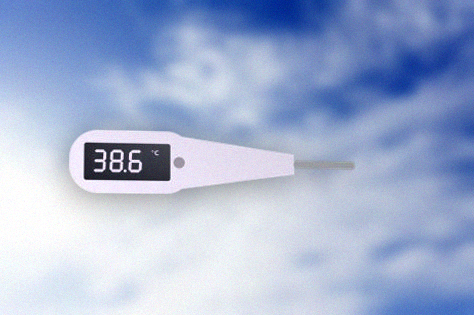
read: 38.6 °C
